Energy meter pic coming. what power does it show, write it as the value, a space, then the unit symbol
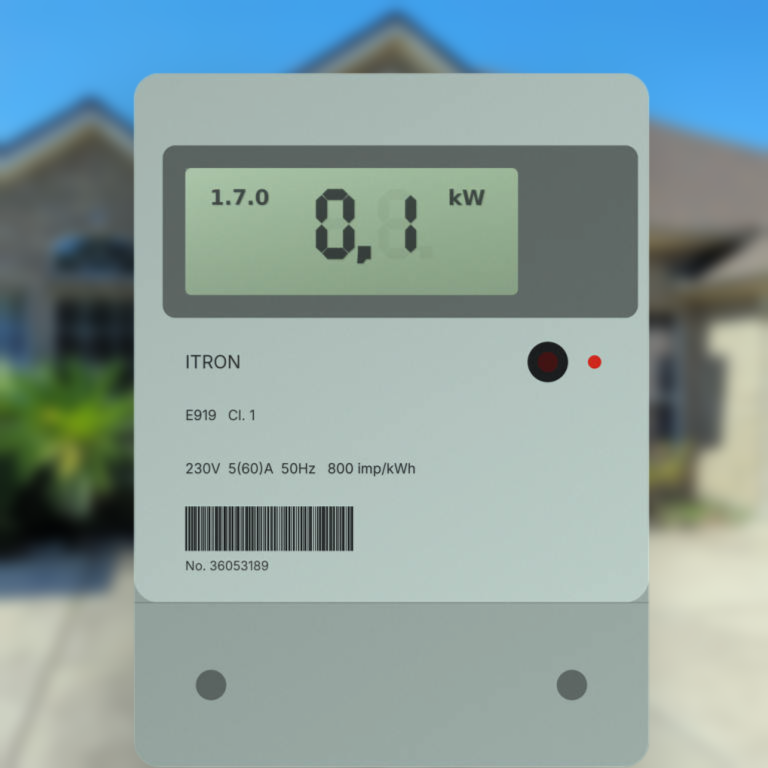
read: 0.1 kW
